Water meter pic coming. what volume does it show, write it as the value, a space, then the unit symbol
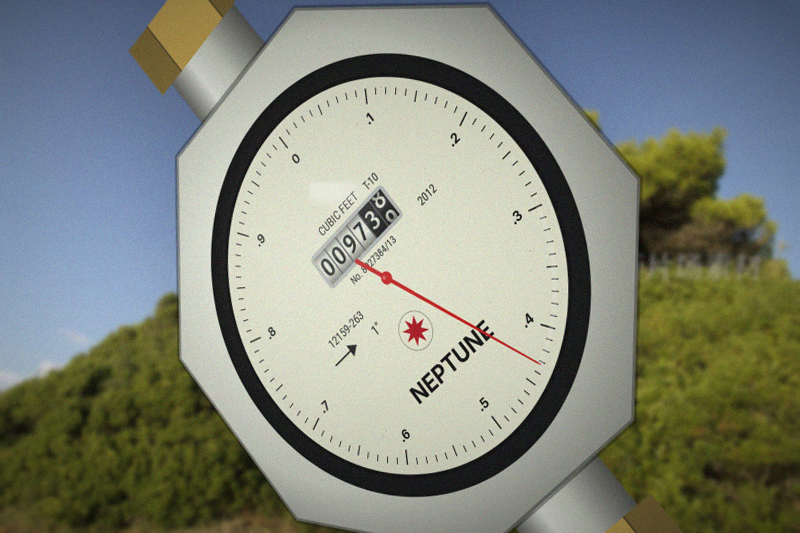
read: 9738.43 ft³
